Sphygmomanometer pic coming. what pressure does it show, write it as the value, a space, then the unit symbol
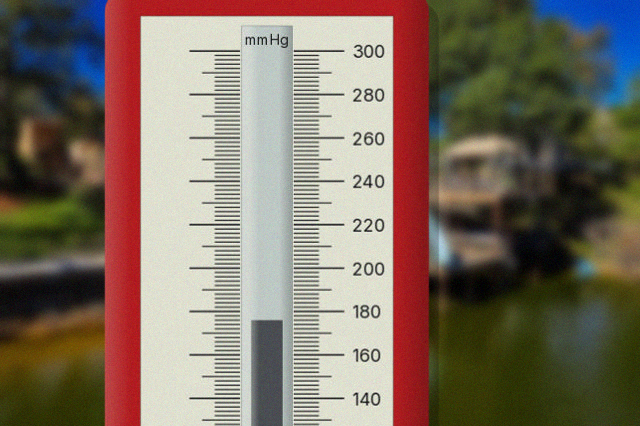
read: 176 mmHg
